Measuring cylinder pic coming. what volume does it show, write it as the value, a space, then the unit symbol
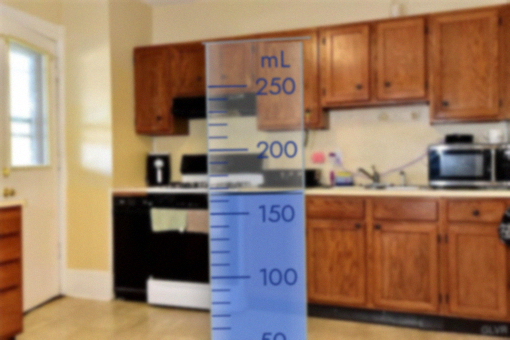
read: 165 mL
